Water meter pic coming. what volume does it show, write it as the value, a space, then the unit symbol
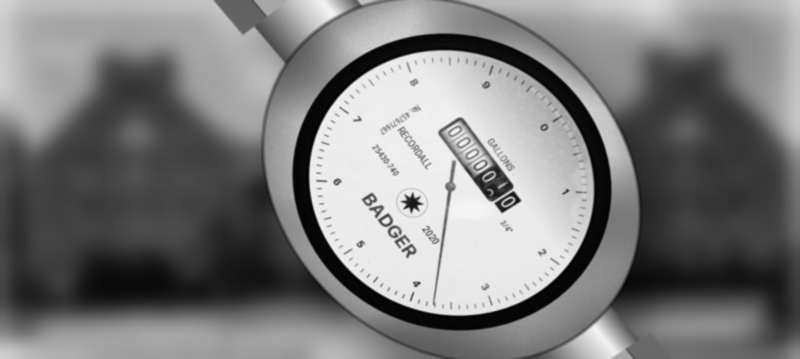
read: 13.7 gal
